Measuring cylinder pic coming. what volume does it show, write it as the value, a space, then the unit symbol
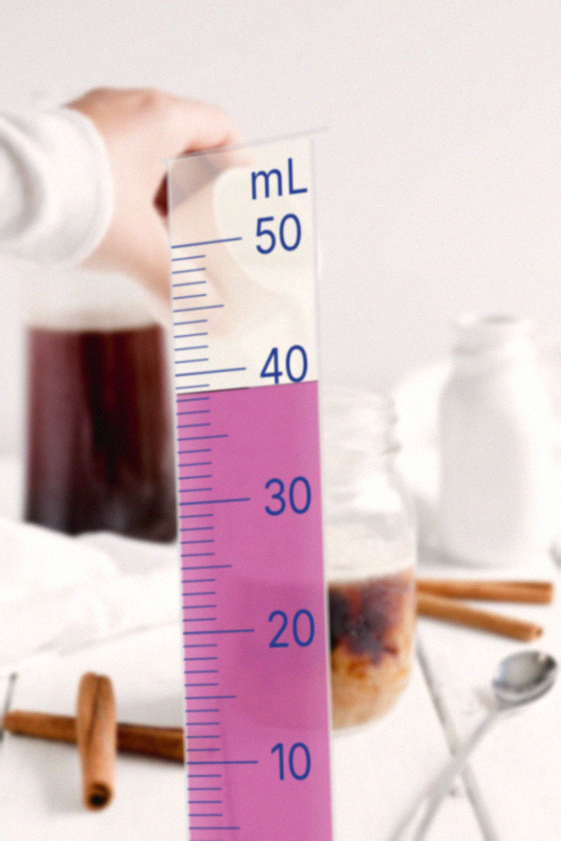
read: 38.5 mL
